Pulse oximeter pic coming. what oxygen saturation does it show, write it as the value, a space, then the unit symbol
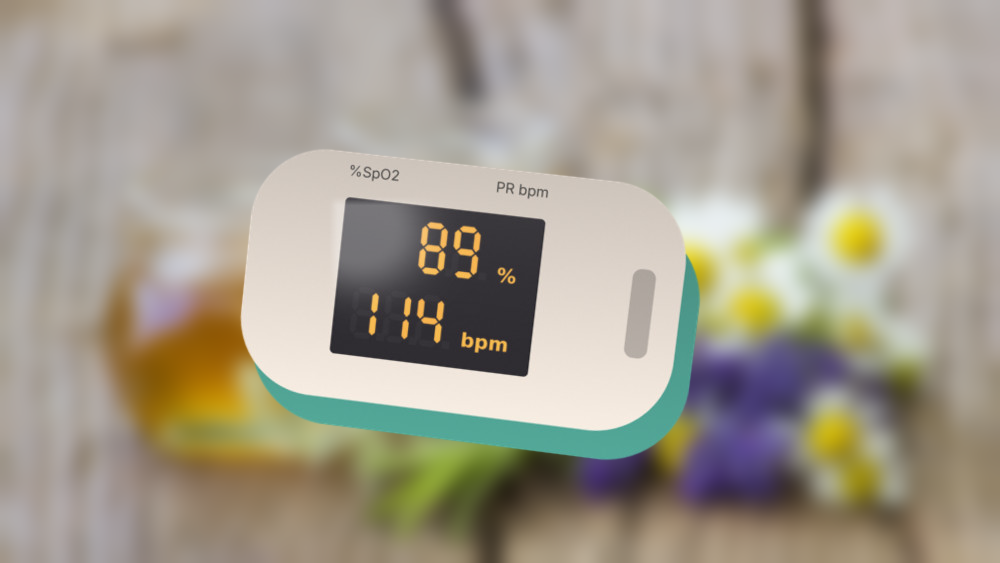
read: 89 %
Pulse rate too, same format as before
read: 114 bpm
